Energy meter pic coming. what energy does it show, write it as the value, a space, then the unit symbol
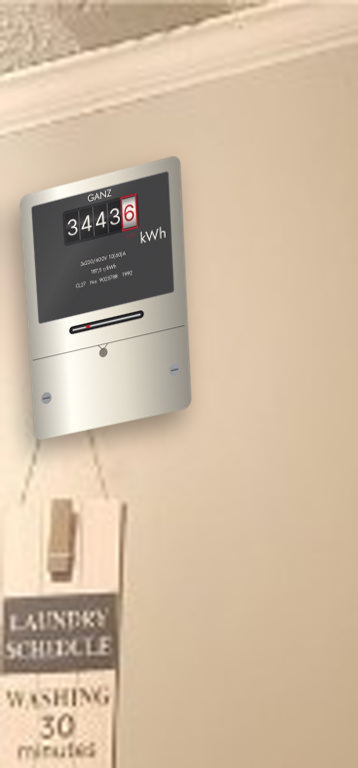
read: 3443.6 kWh
